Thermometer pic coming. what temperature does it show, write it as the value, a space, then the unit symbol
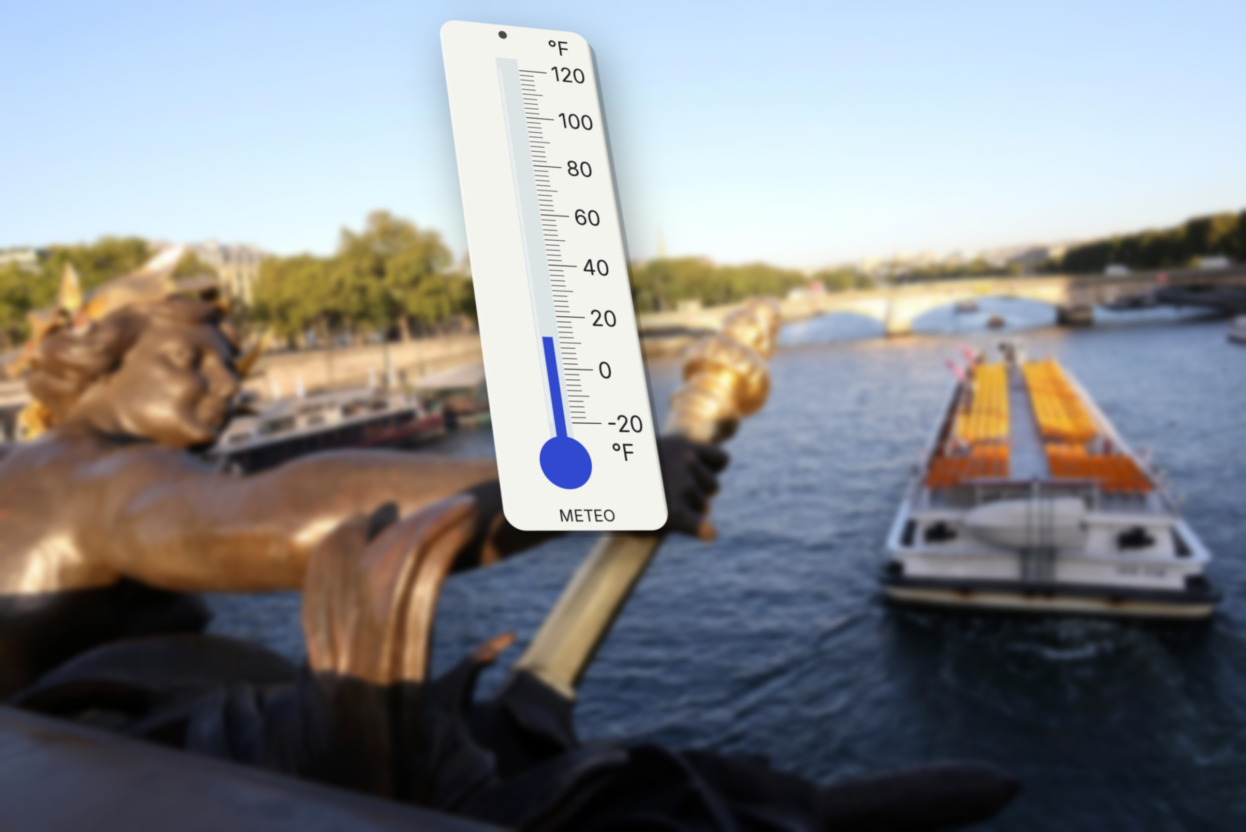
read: 12 °F
